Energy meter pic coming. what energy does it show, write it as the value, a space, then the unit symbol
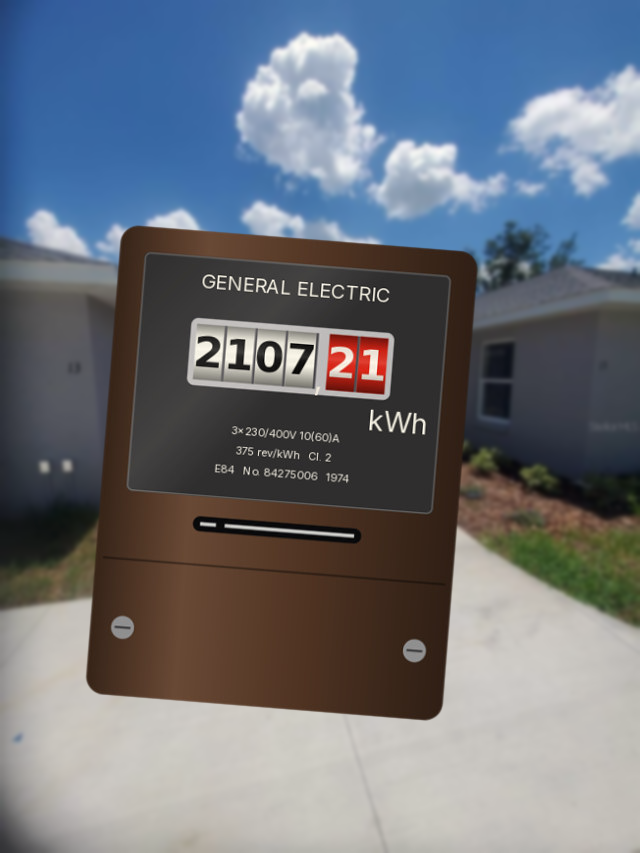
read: 2107.21 kWh
